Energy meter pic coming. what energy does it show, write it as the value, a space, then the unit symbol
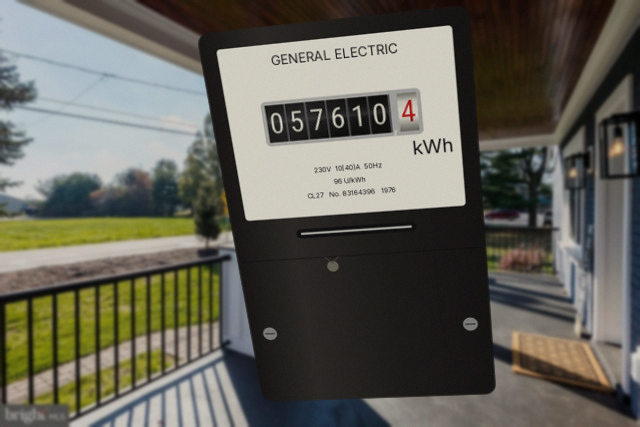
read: 57610.4 kWh
